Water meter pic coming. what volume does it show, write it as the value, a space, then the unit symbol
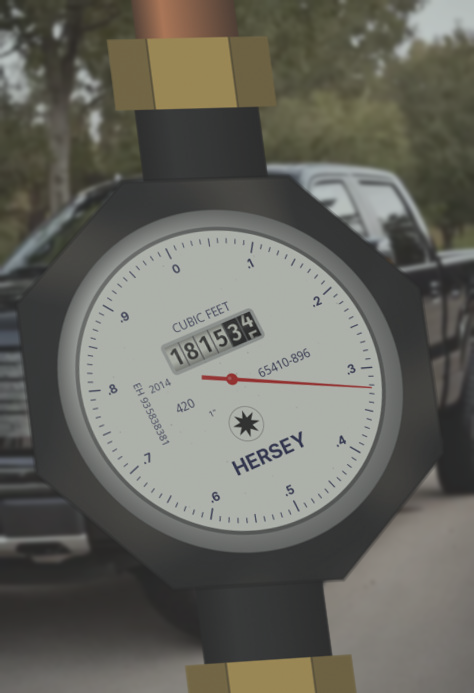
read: 181534.32 ft³
